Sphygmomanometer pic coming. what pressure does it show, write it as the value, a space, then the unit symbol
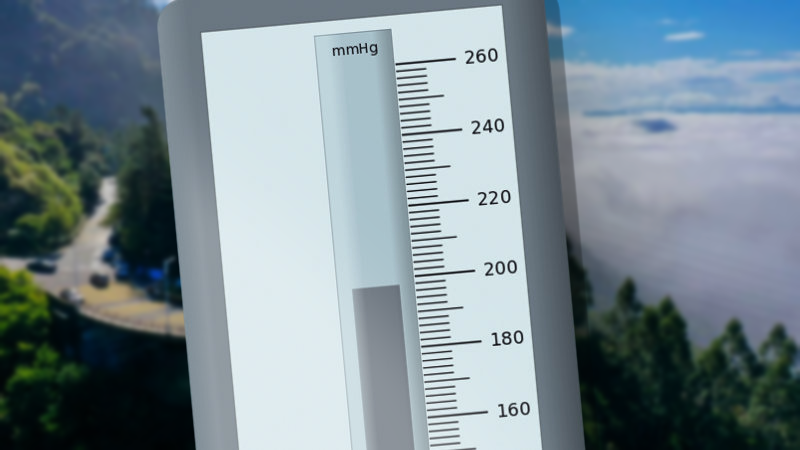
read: 198 mmHg
